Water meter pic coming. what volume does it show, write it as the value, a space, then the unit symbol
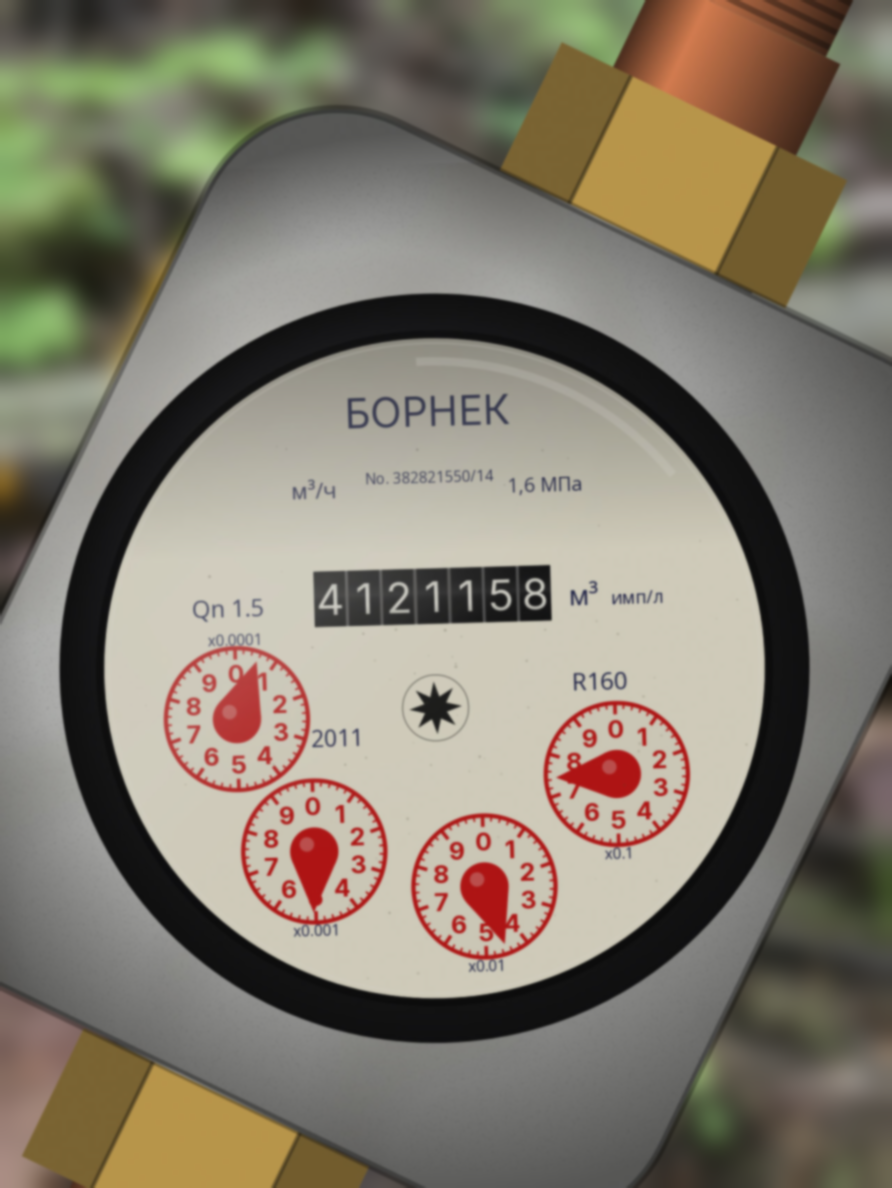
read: 4121158.7450 m³
